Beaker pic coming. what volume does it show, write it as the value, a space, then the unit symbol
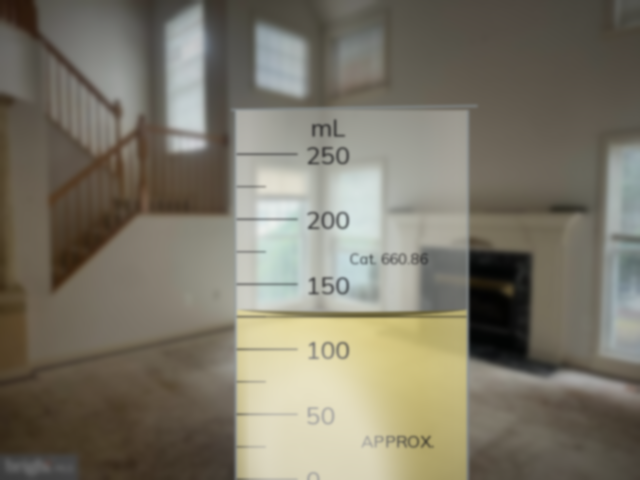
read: 125 mL
